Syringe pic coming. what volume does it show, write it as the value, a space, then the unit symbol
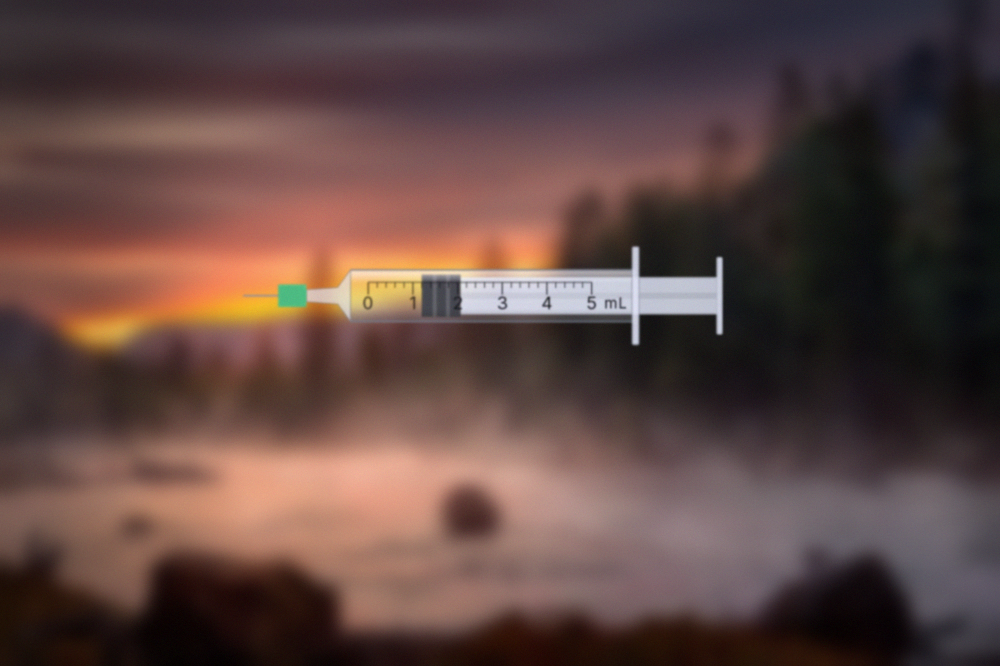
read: 1.2 mL
